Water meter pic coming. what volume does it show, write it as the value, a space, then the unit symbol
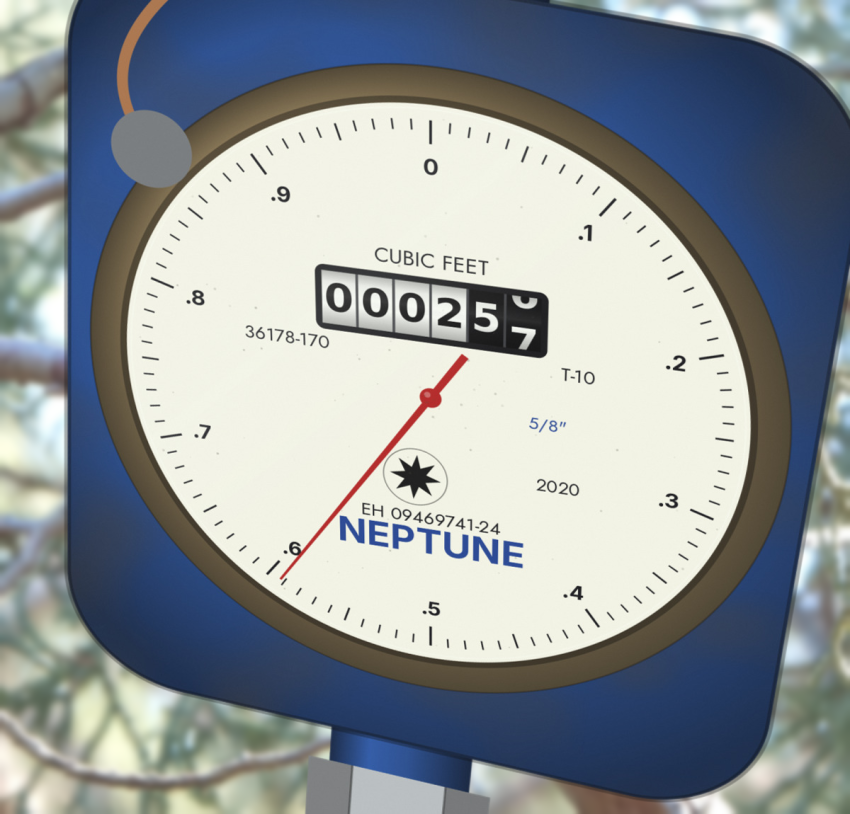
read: 256.59 ft³
